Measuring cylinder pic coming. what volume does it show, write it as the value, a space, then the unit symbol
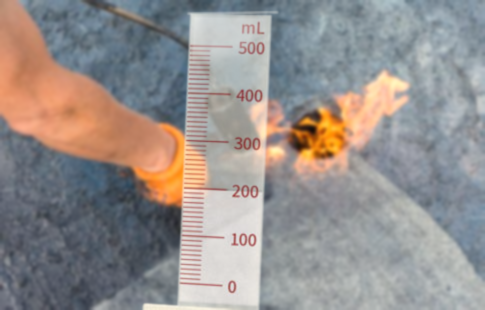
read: 200 mL
